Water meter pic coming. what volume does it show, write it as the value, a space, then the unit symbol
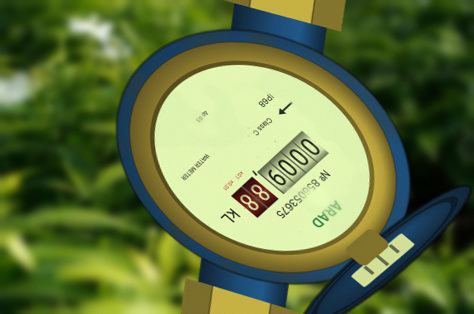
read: 9.88 kL
